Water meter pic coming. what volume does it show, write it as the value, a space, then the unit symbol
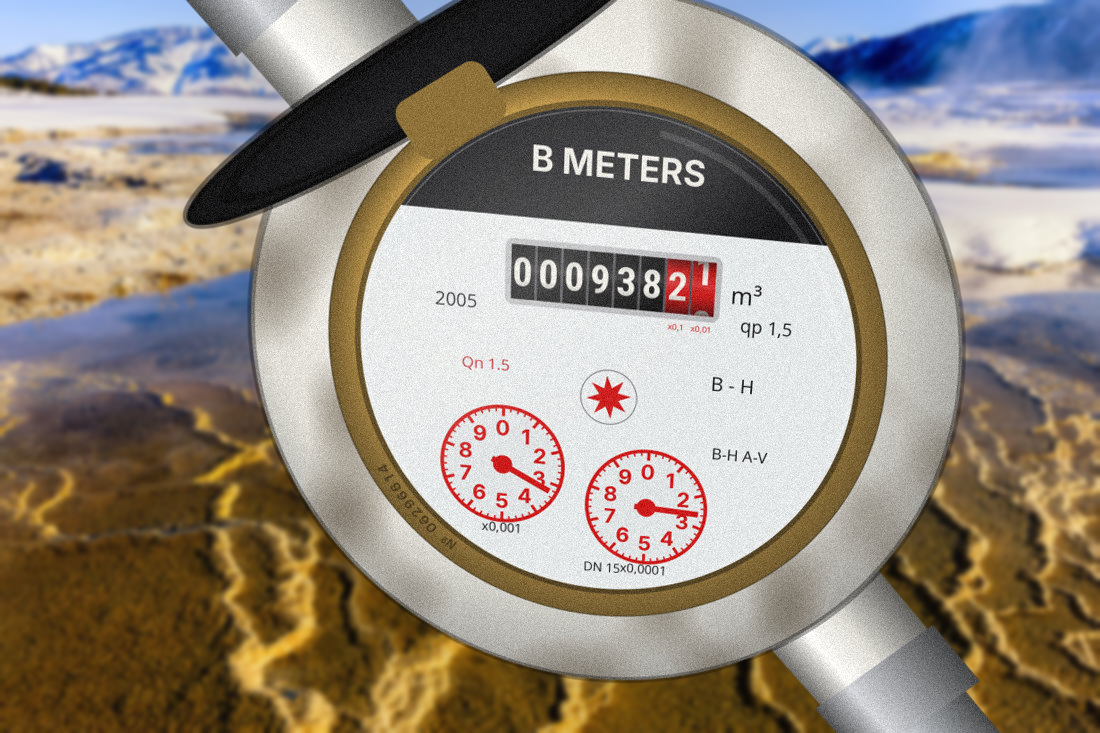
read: 938.2132 m³
